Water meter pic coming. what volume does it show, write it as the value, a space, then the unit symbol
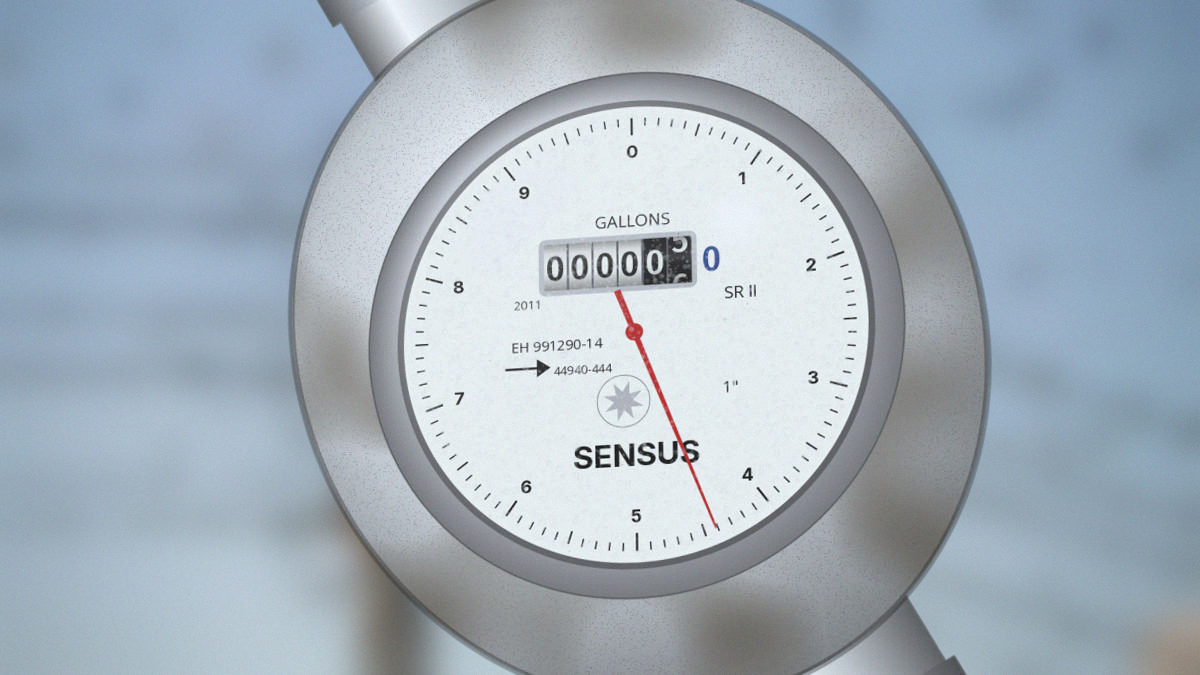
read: 54.4 gal
